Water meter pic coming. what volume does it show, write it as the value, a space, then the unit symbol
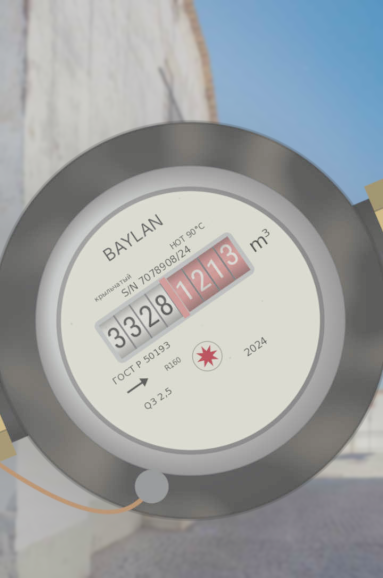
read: 3328.1213 m³
